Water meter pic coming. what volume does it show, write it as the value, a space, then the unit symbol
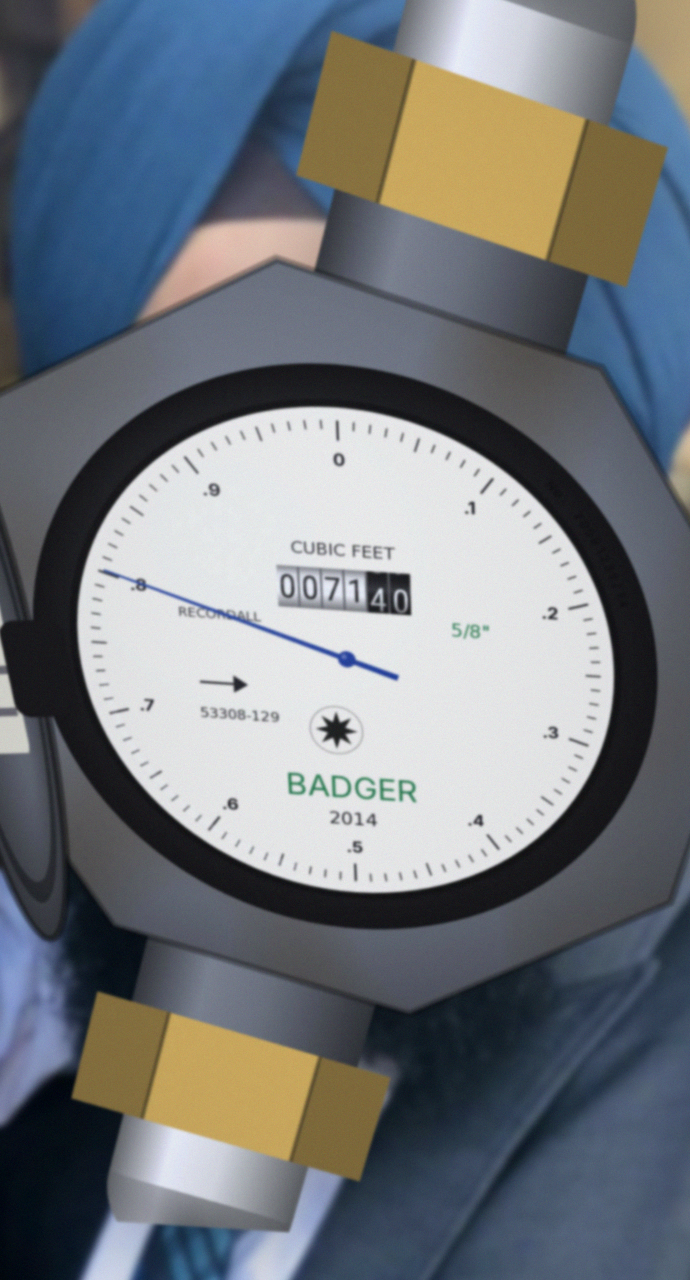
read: 7139.80 ft³
